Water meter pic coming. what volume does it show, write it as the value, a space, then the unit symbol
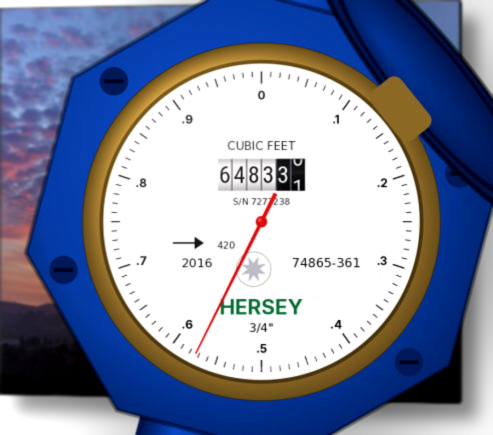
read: 648330.57 ft³
